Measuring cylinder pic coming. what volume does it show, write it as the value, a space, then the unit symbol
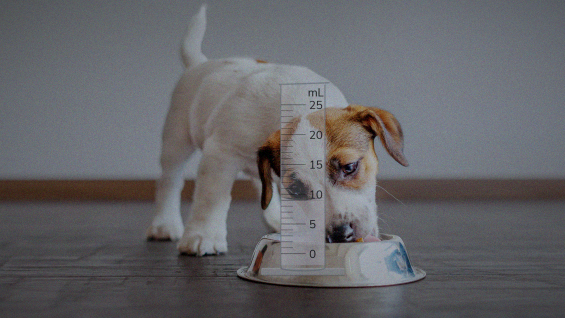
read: 9 mL
